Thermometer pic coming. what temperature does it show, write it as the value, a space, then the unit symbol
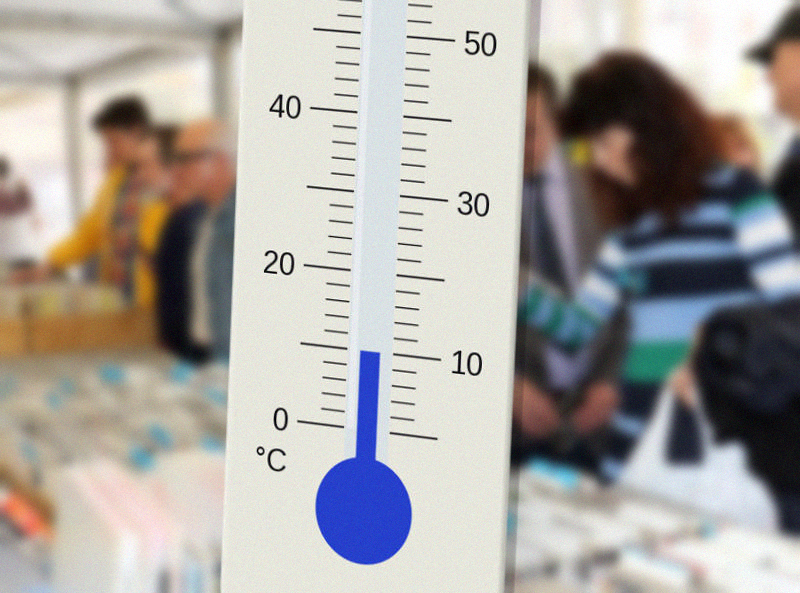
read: 10 °C
